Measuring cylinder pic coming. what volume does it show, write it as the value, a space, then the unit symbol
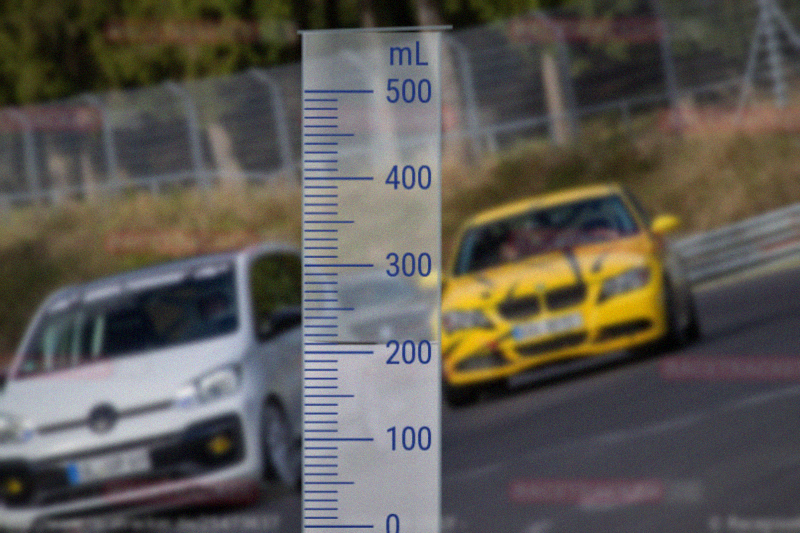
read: 210 mL
